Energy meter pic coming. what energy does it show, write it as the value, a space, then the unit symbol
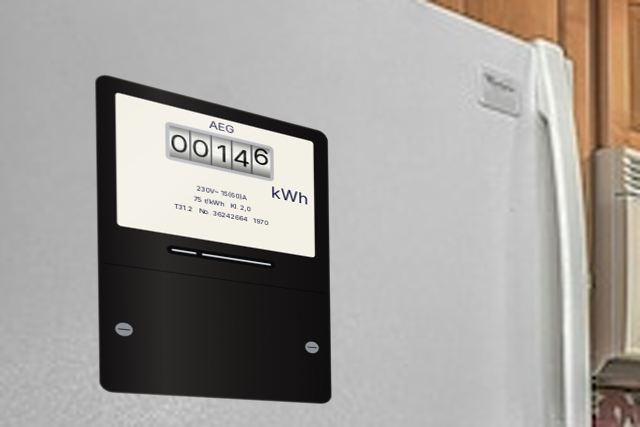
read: 146 kWh
